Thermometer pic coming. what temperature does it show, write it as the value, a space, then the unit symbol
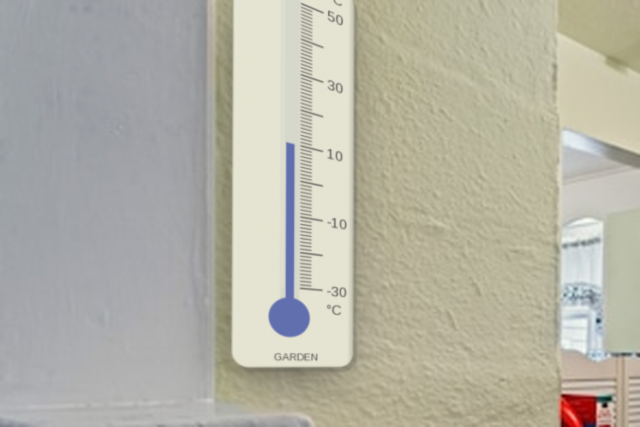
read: 10 °C
